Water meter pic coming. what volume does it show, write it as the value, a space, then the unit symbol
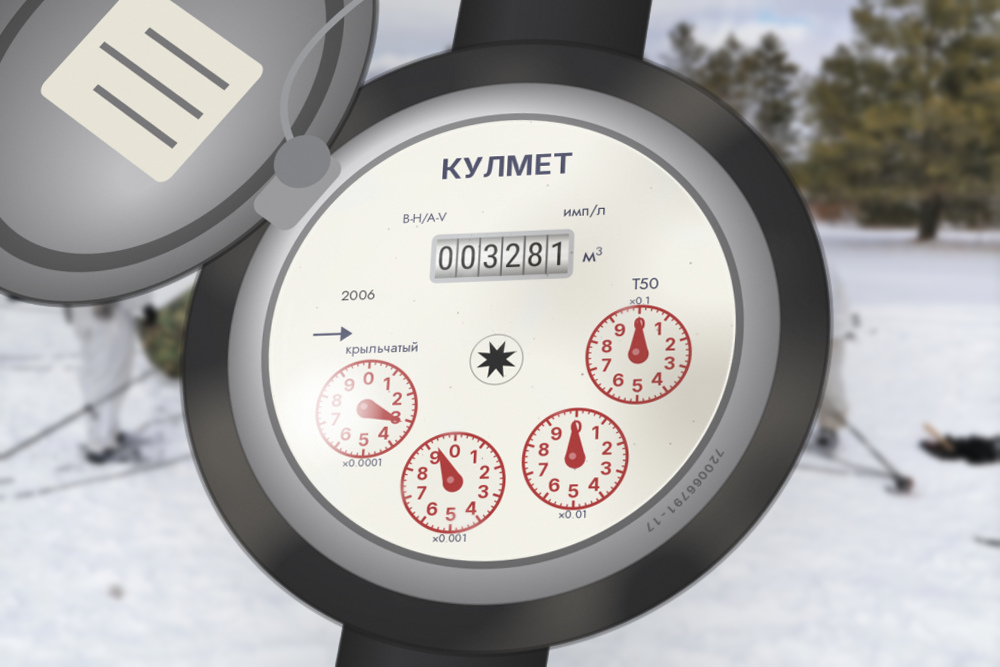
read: 3280.9993 m³
